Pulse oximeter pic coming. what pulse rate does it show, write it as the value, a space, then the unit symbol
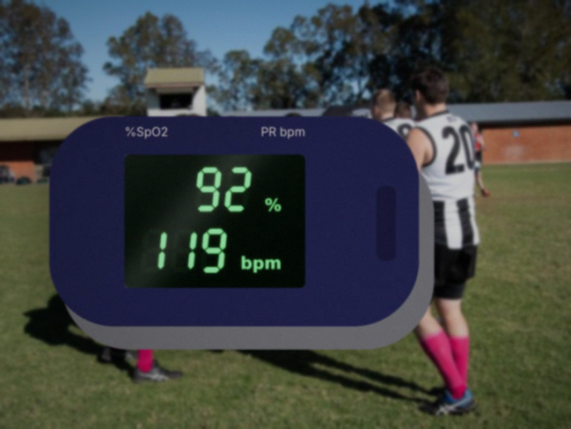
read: 119 bpm
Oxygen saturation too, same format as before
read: 92 %
